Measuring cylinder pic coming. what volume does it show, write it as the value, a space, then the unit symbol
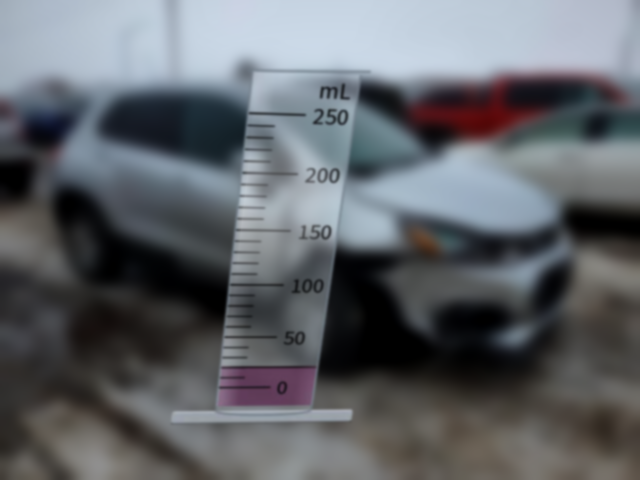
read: 20 mL
